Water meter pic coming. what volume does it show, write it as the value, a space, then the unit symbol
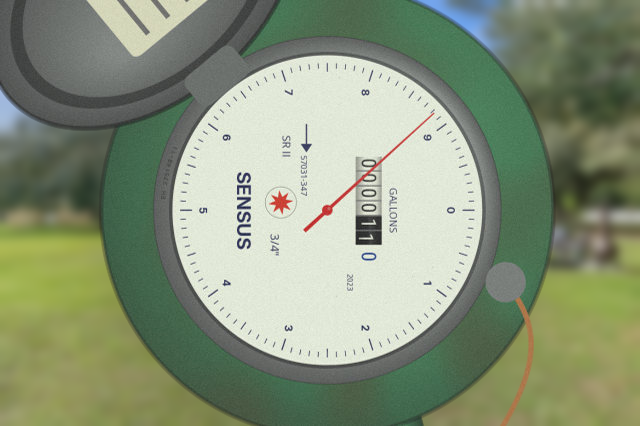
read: 108.8 gal
